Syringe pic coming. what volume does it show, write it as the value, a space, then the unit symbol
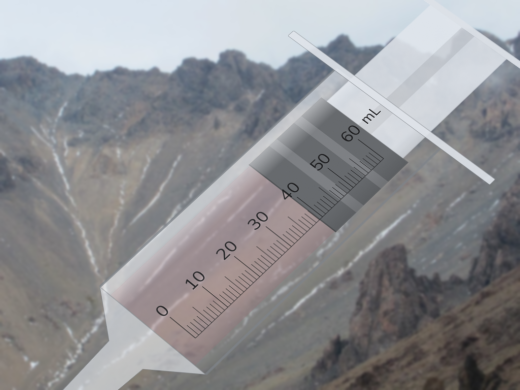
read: 39 mL
